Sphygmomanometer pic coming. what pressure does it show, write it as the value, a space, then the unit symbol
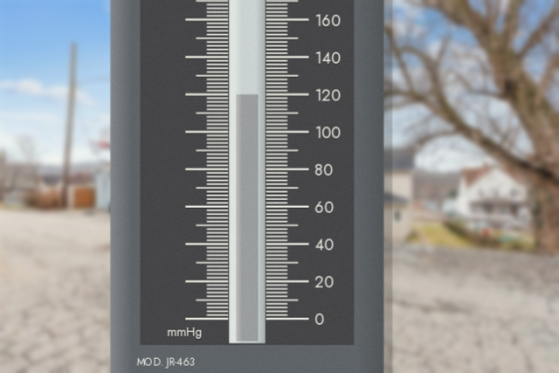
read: 120 mmHg
